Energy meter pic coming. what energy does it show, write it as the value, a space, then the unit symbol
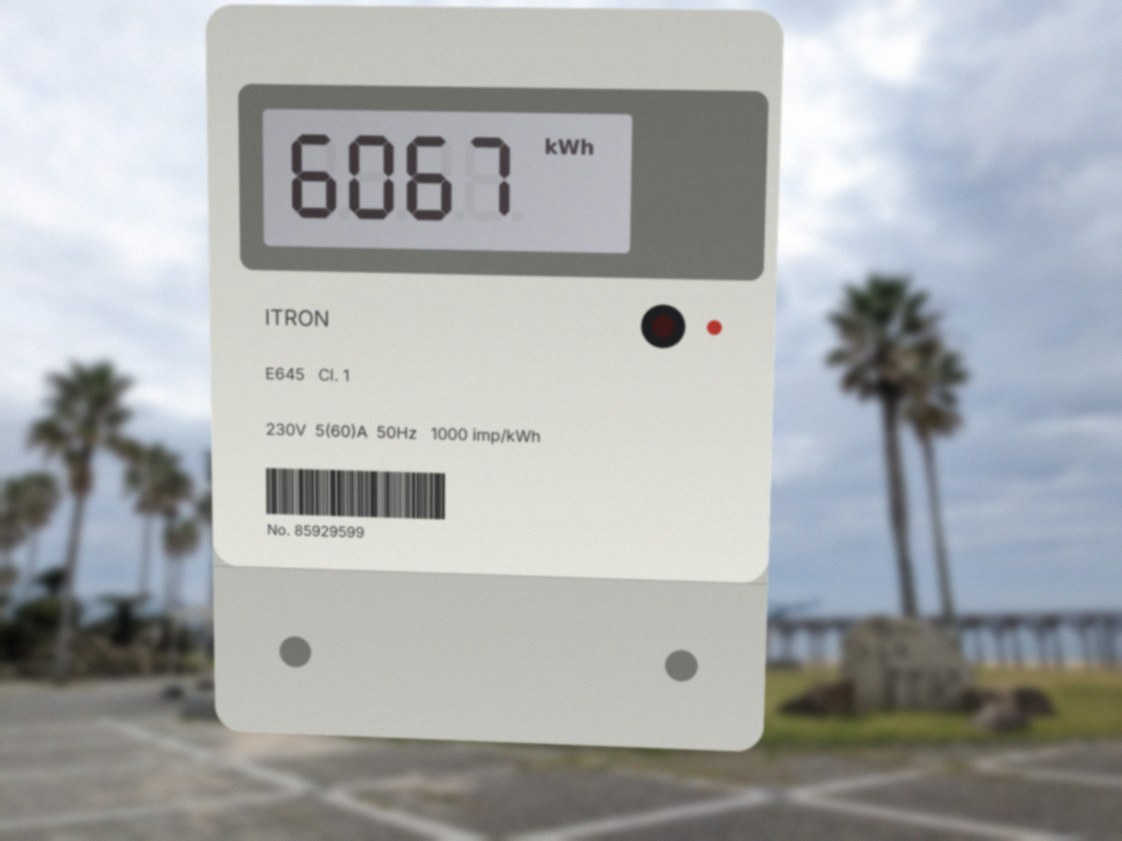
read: 6067 kWh
